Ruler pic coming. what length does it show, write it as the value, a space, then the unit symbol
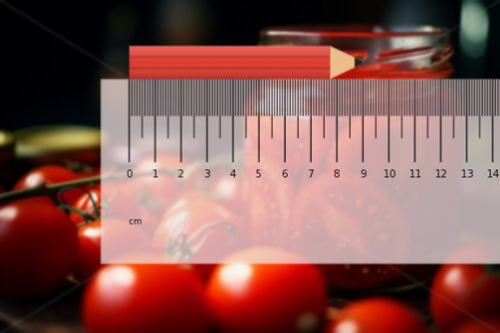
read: 9 cm
